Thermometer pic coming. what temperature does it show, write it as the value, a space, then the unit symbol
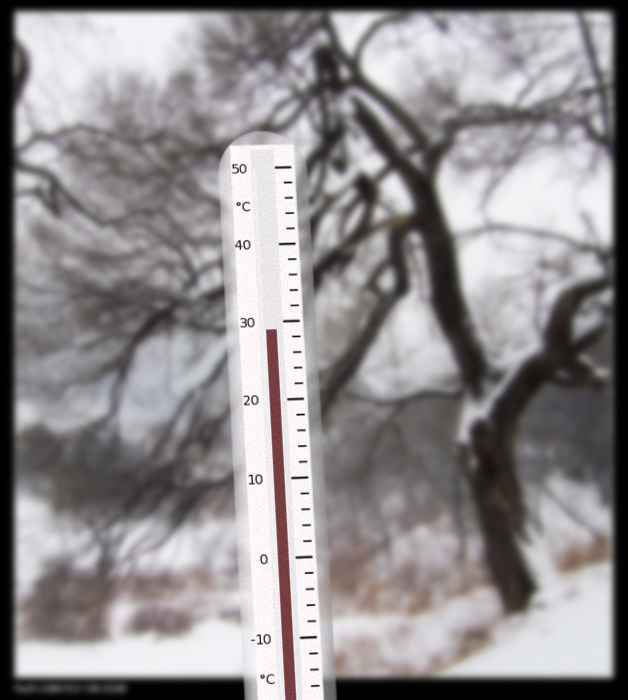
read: 29 °C
